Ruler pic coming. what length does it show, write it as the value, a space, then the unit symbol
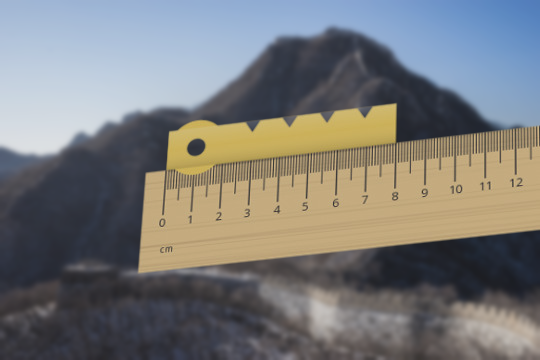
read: 8 cm
